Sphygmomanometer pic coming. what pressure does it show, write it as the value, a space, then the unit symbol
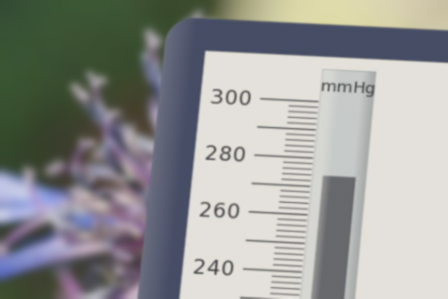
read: 274 mmHg
